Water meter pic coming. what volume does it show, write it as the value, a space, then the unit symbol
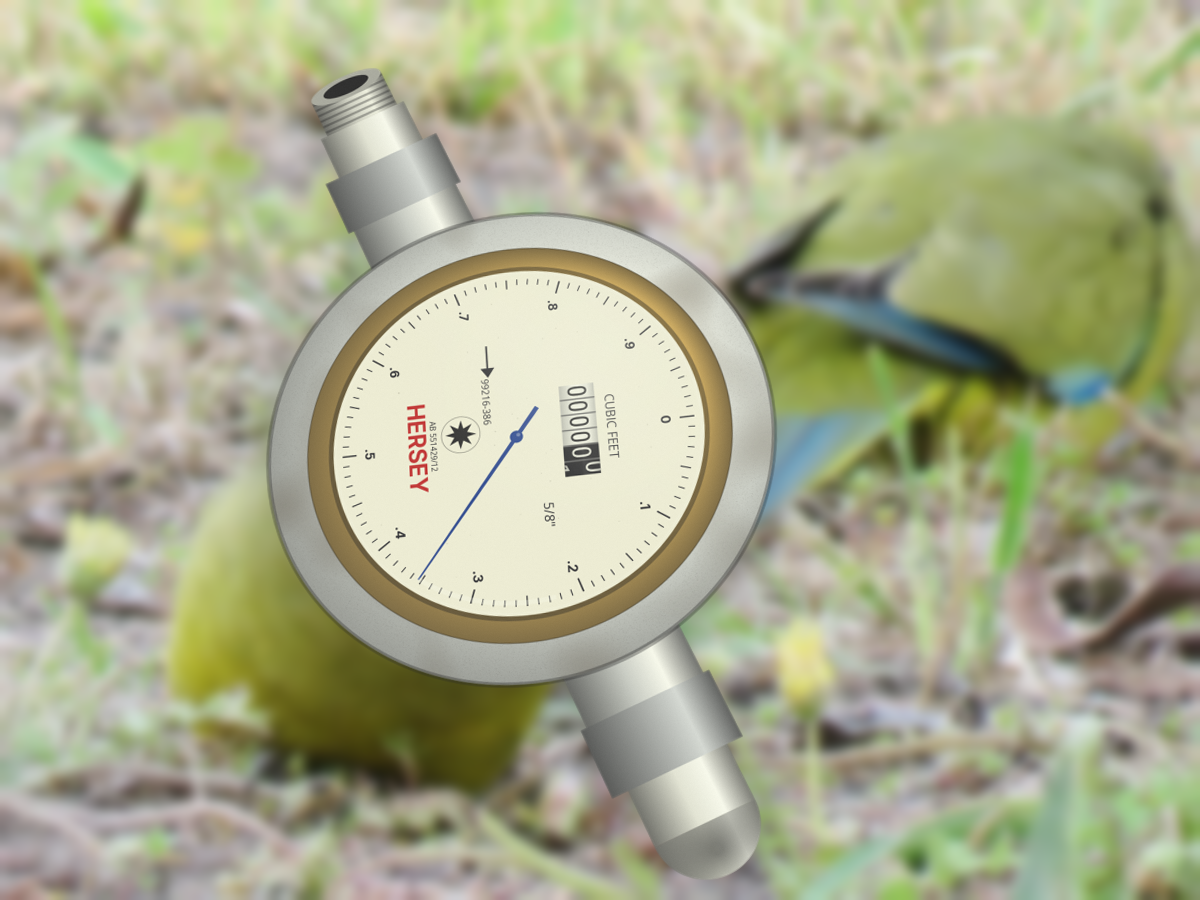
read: 0.35 ft³
